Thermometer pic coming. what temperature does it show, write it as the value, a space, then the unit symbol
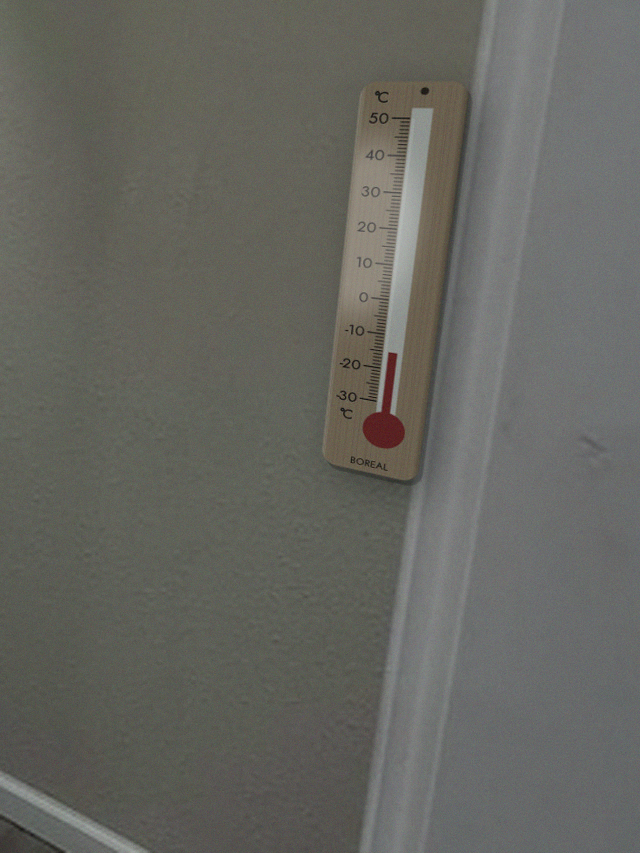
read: -15 °C
